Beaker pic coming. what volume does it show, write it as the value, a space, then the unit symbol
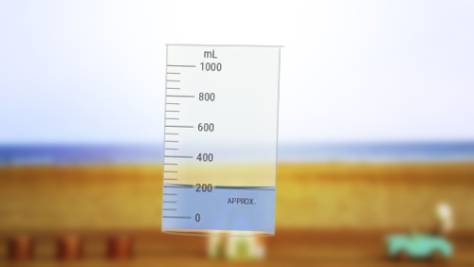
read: 200 mL
